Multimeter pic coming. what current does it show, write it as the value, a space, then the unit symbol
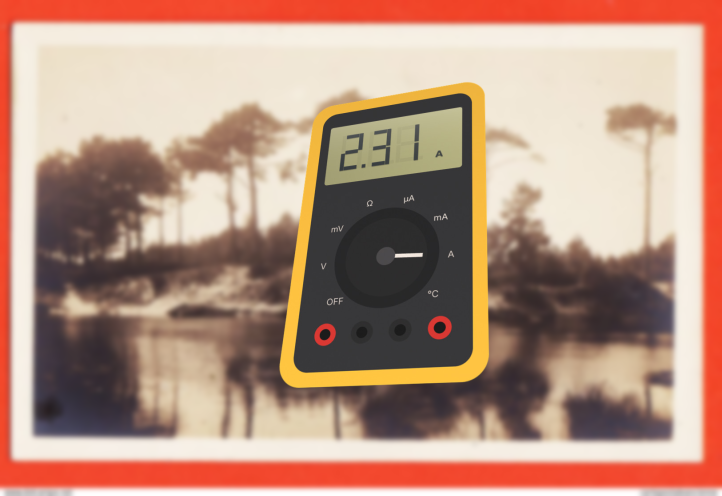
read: 2.31 A
